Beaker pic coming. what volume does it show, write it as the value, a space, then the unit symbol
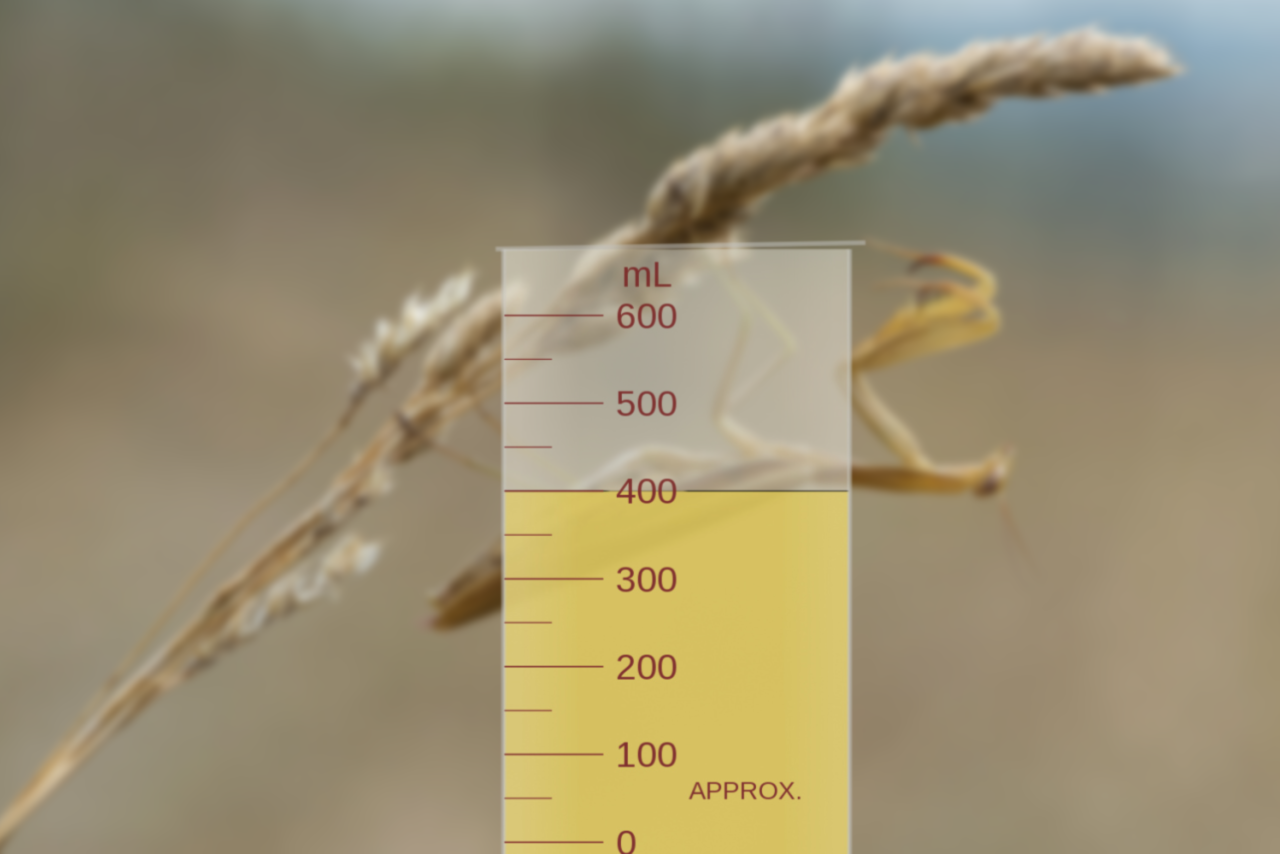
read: 400 mL
